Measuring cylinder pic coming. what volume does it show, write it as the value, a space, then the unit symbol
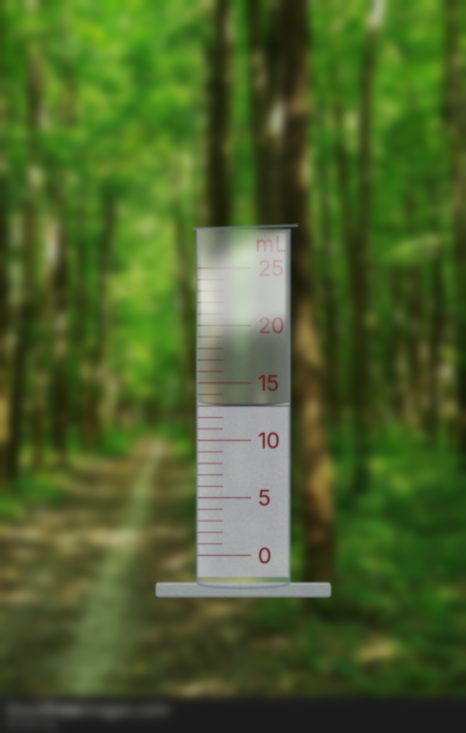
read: 13 mL
